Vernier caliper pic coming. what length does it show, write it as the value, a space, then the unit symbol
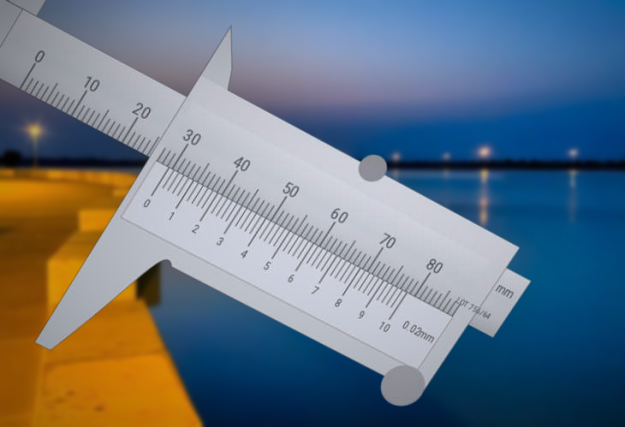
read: 29.4 mm
